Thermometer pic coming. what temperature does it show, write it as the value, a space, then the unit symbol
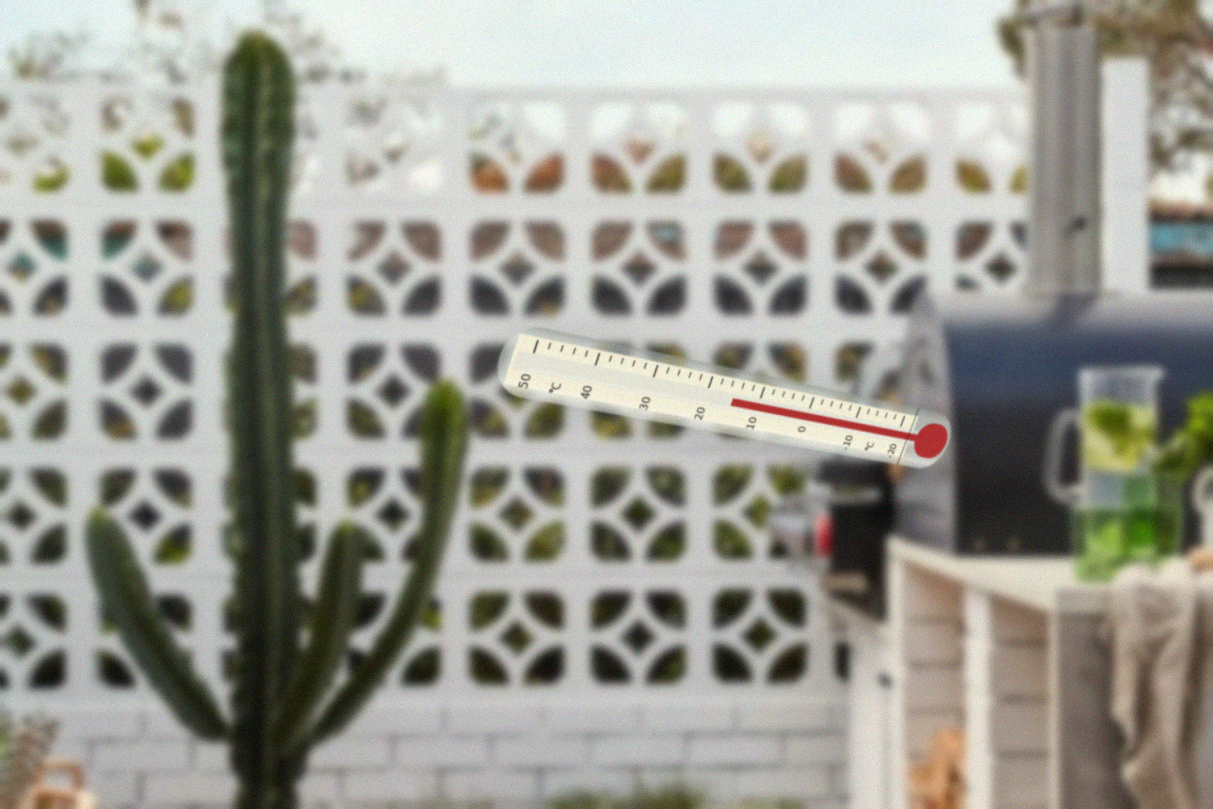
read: 15 °C
